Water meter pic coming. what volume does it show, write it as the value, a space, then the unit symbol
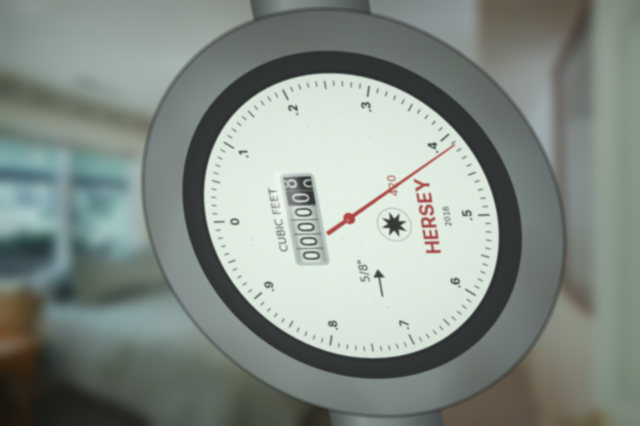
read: 8.41 ft³
